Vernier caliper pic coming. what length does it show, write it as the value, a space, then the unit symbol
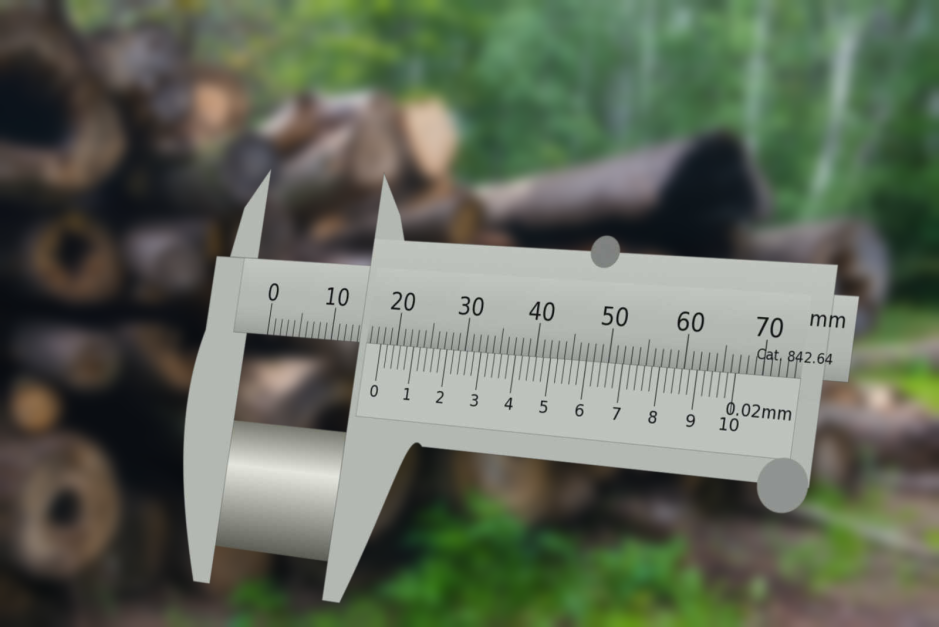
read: 17.6 mm
